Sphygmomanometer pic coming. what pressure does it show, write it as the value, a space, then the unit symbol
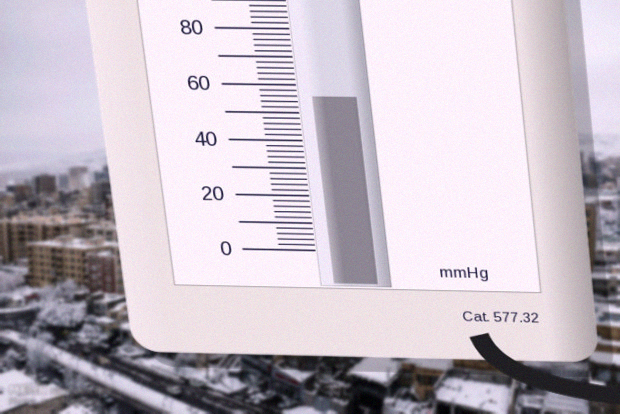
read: 56 mmHg
